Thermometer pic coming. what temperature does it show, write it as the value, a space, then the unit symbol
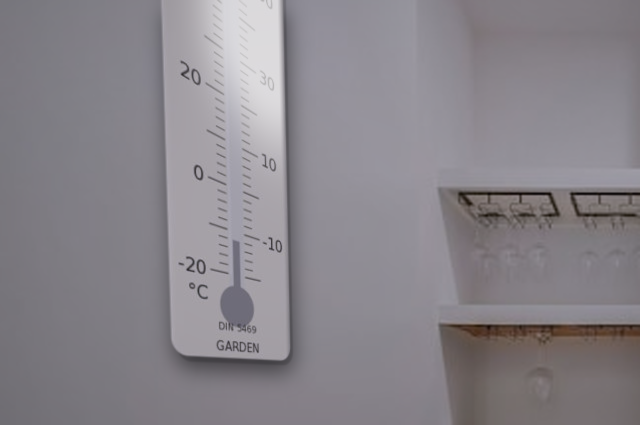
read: -12 °C
